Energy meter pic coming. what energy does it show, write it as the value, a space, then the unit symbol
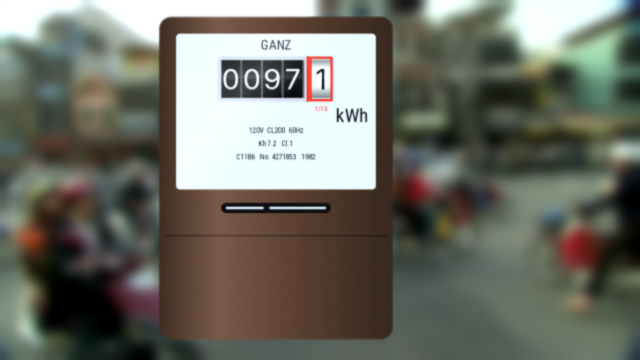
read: 97.1 kWh
